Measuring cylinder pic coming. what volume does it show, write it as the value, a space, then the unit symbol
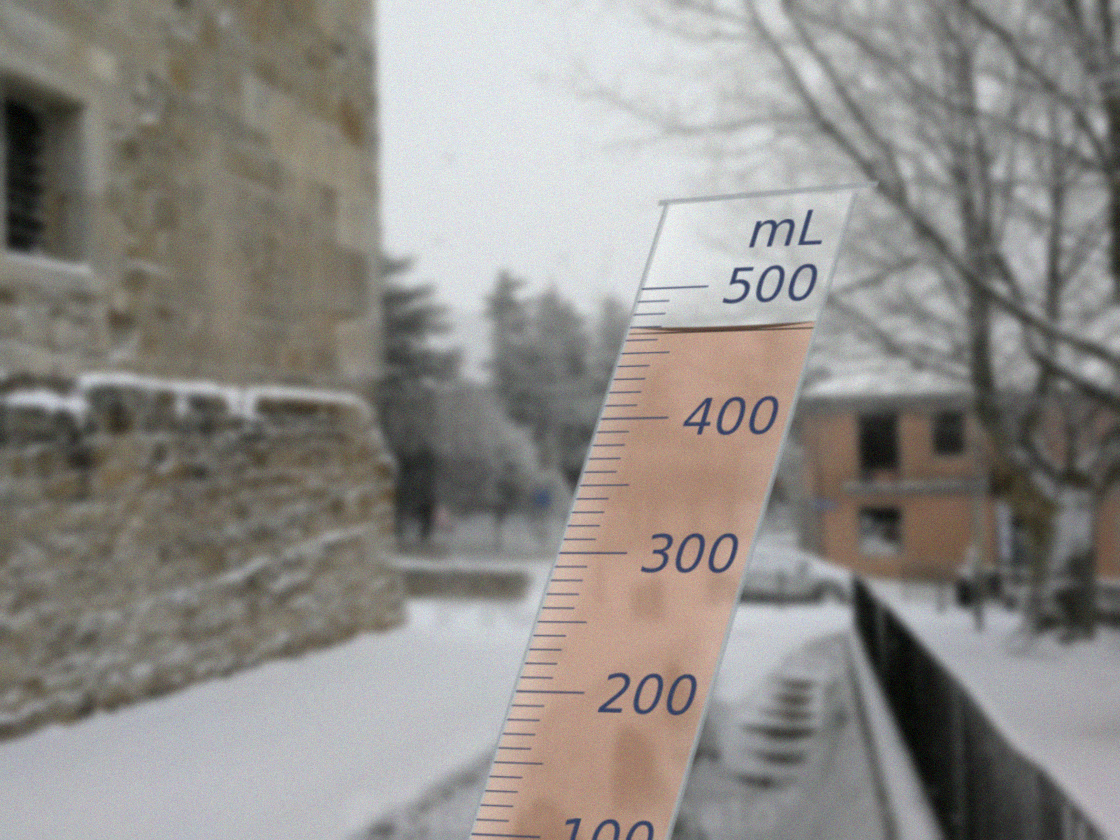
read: 465 mL
